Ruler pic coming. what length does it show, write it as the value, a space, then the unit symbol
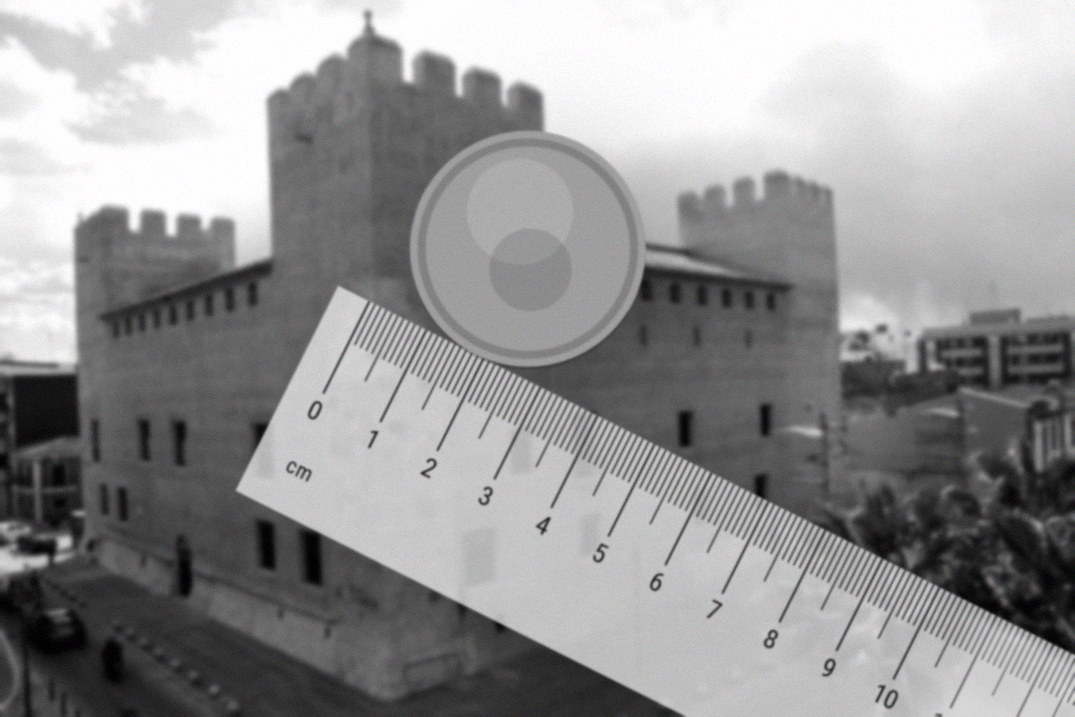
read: 3.7 cm
